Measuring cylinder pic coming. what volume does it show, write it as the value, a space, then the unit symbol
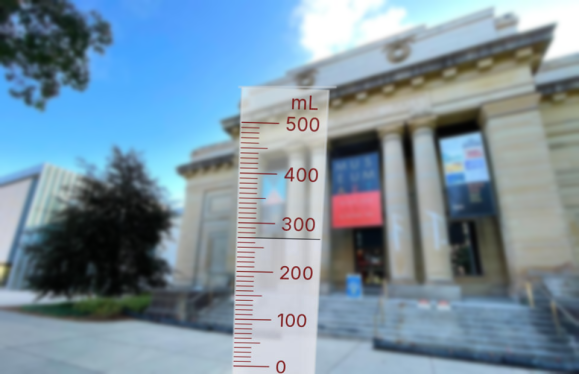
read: 270 mL
